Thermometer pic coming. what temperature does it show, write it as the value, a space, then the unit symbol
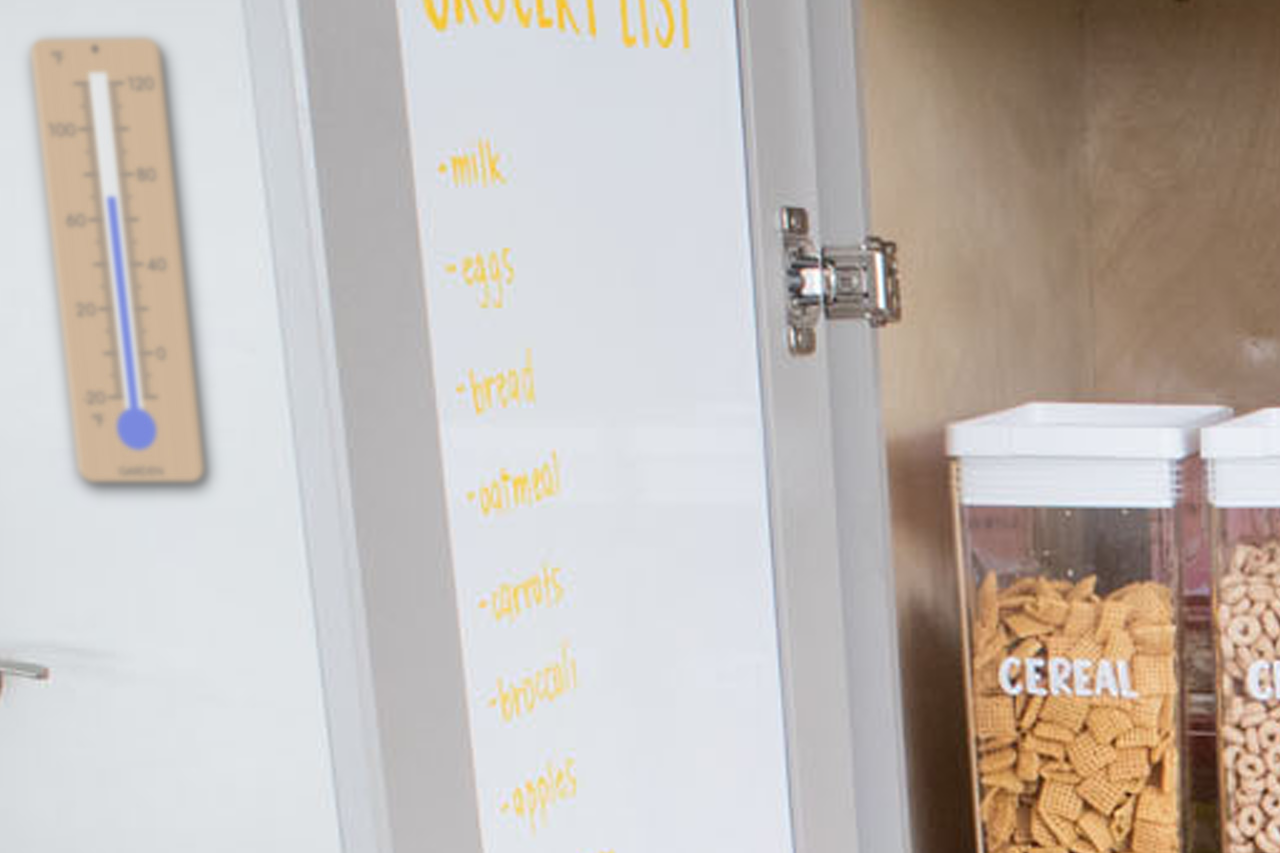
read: 70 °F
